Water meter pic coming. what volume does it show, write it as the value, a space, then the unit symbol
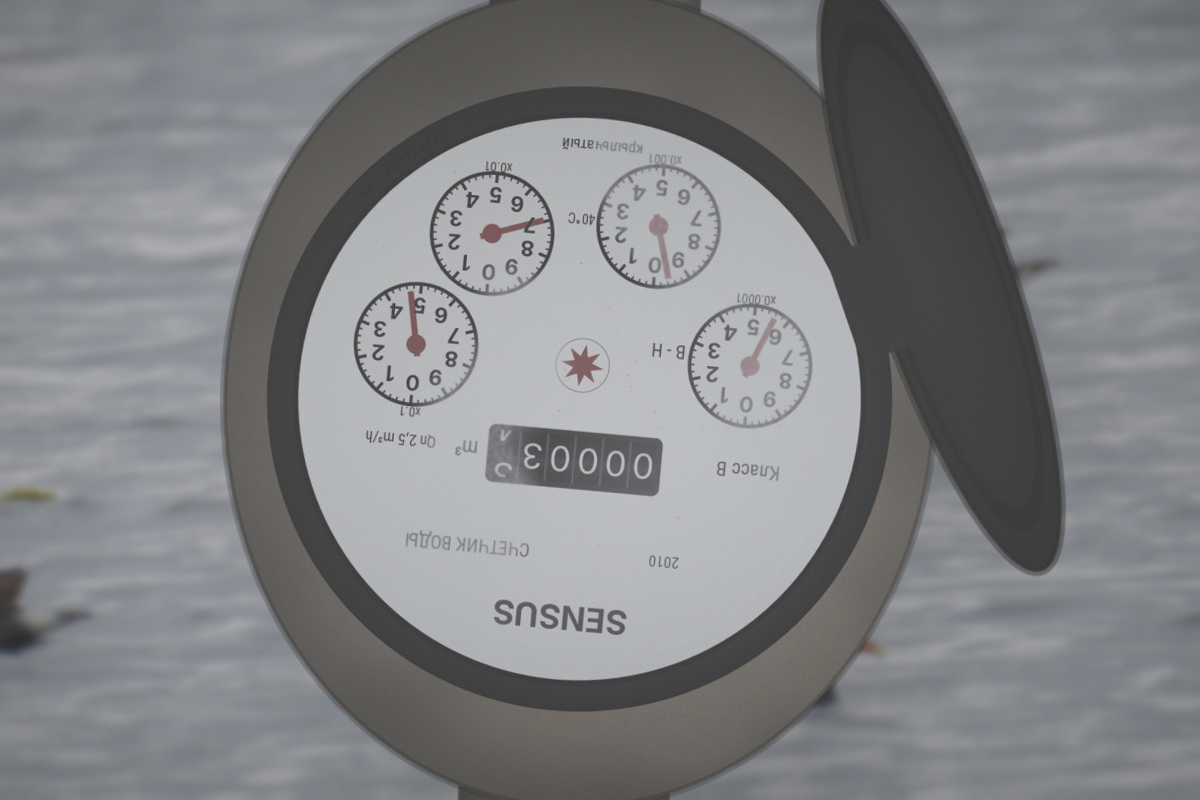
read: 33.4695 m³
